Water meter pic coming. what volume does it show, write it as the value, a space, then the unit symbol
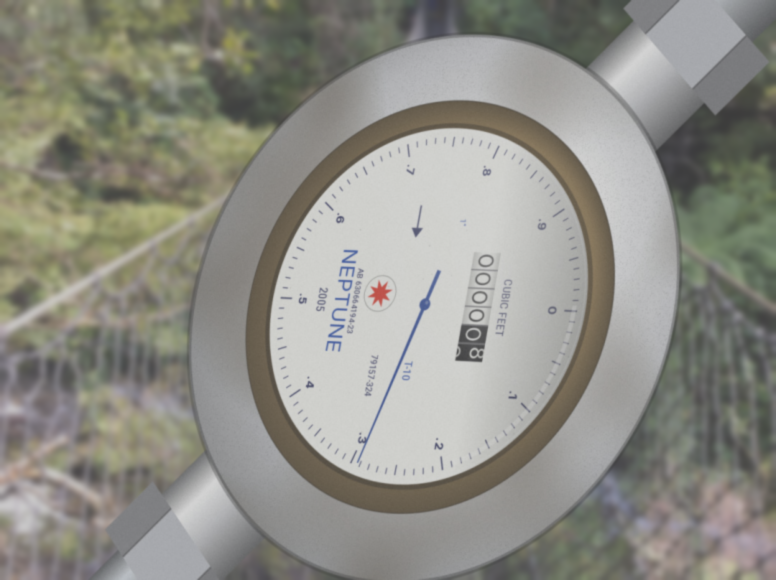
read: 8.29 ft³
